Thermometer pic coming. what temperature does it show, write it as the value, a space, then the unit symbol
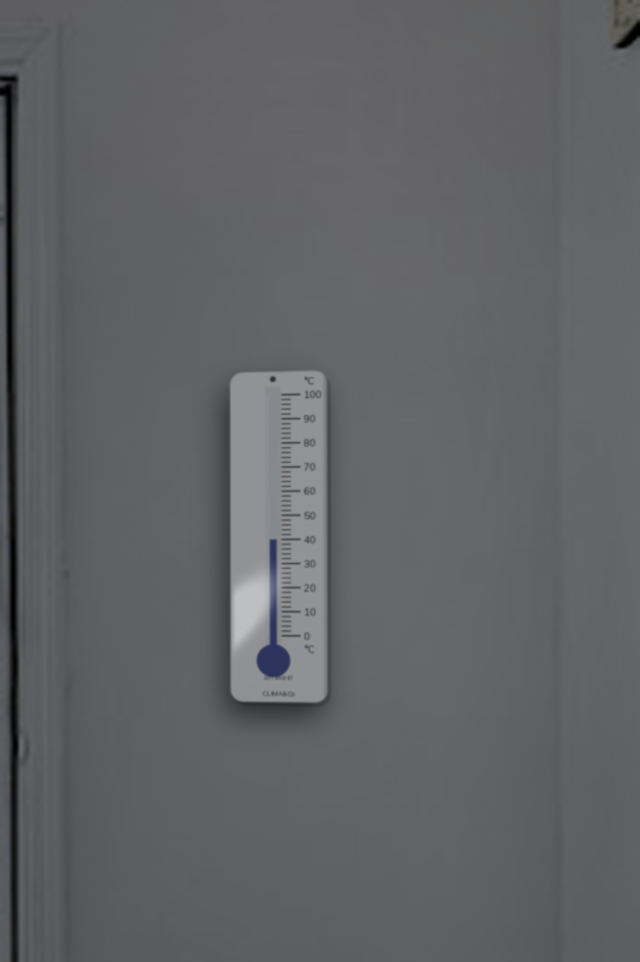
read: 40 °C
